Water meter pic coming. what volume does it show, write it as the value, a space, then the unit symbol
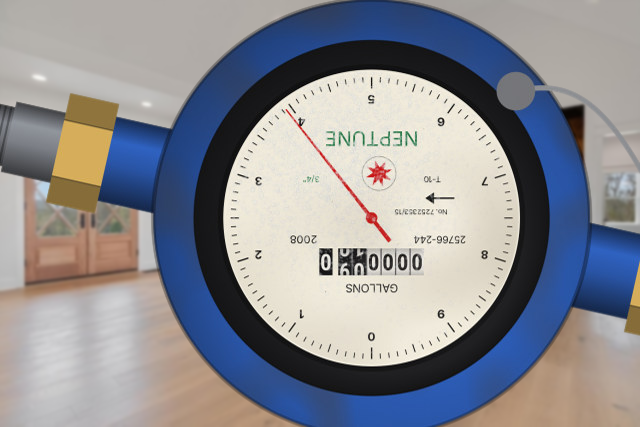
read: 93.9 gal
